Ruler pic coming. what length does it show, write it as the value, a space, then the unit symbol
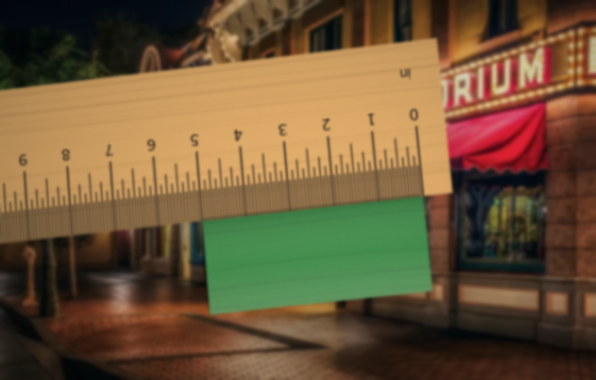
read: 5 in
